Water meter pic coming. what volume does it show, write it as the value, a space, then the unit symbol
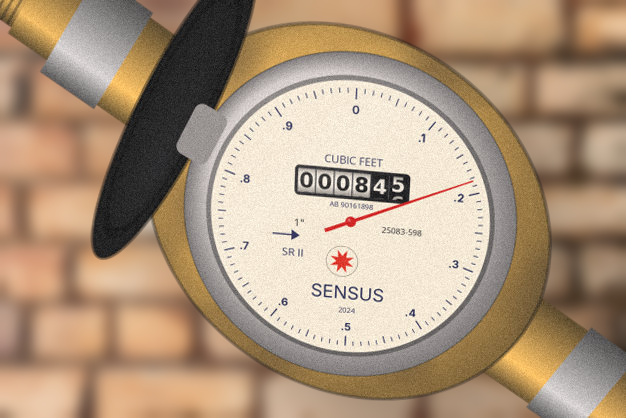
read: 845.18 ft³
